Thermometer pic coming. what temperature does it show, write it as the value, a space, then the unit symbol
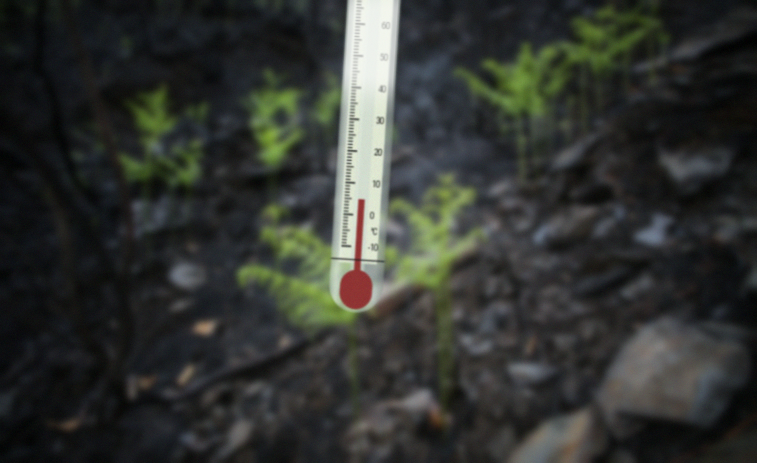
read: 5 °C
